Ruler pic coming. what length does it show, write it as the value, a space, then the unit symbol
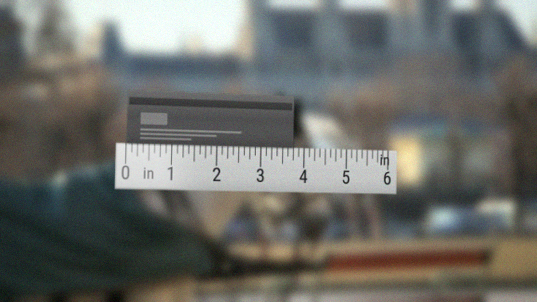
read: 3.75 in
